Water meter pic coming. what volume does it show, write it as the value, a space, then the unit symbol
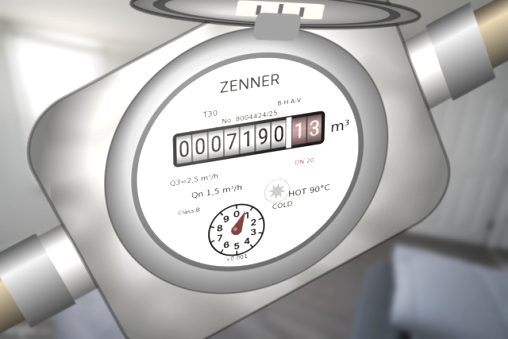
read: 7190.130 m³
